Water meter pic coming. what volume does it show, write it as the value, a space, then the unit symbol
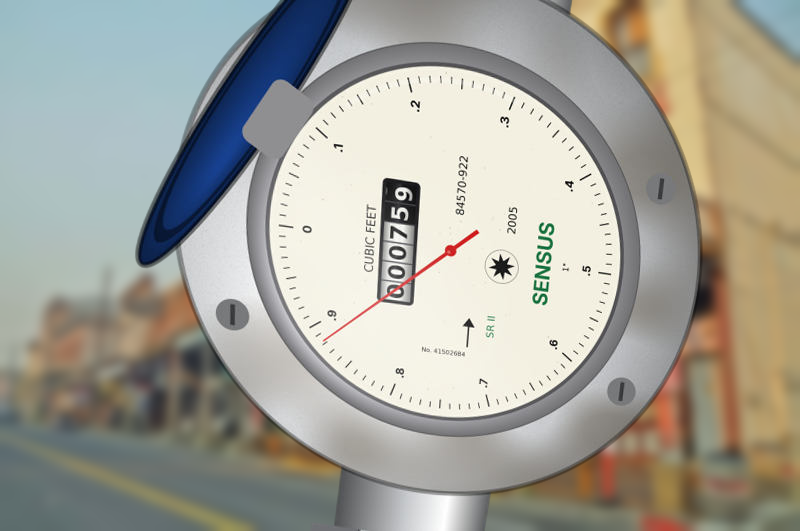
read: 758.88 ft³
